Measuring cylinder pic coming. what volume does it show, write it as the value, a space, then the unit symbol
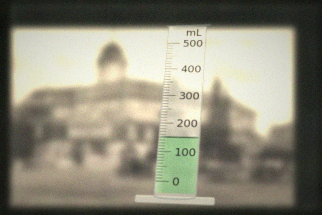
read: 150 mL
